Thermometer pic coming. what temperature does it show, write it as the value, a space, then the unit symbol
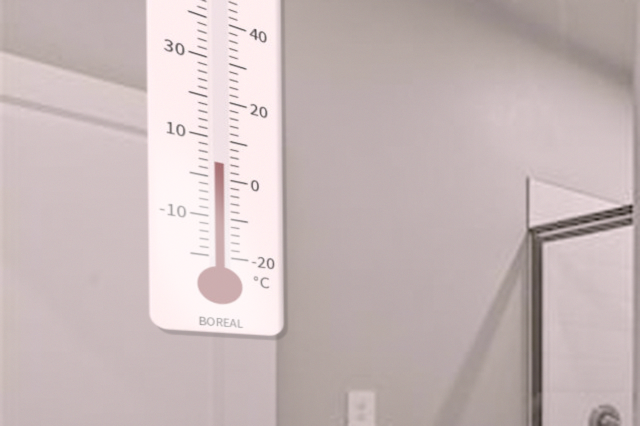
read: 4 °C
